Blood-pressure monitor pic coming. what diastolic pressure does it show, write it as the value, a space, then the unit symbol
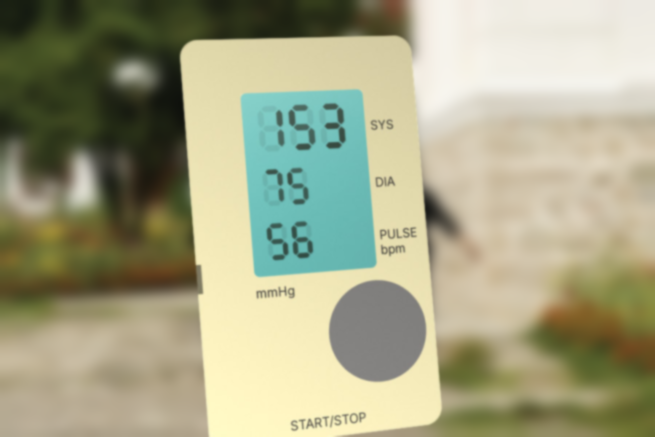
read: 75 mmHg
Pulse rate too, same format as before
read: 56 bpm
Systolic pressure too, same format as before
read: 153 mmHg
